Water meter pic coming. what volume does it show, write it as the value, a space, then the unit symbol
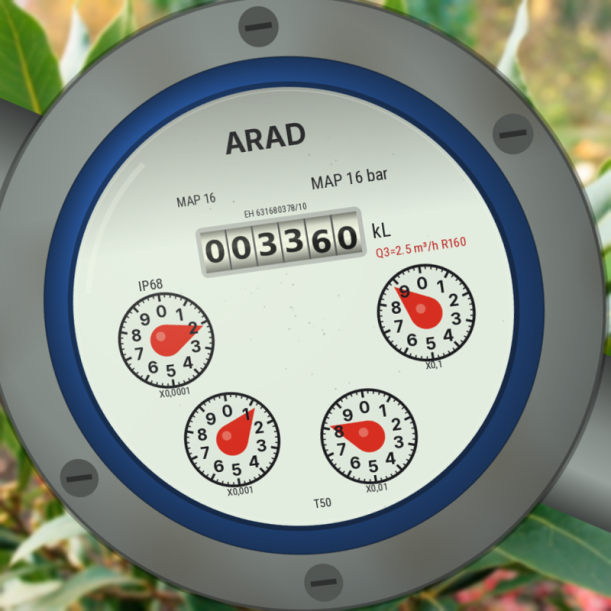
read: 3359.8812 kL
